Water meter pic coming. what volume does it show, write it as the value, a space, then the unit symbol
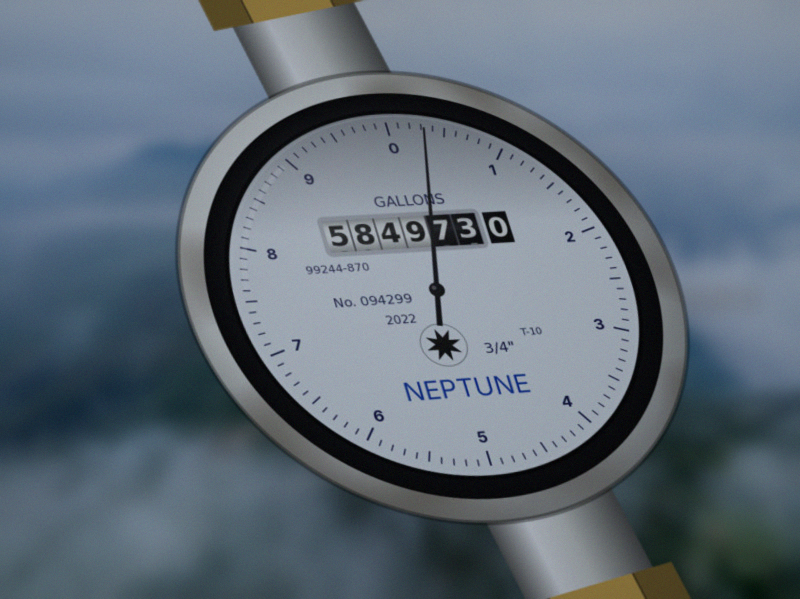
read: 5849730.3 gal
